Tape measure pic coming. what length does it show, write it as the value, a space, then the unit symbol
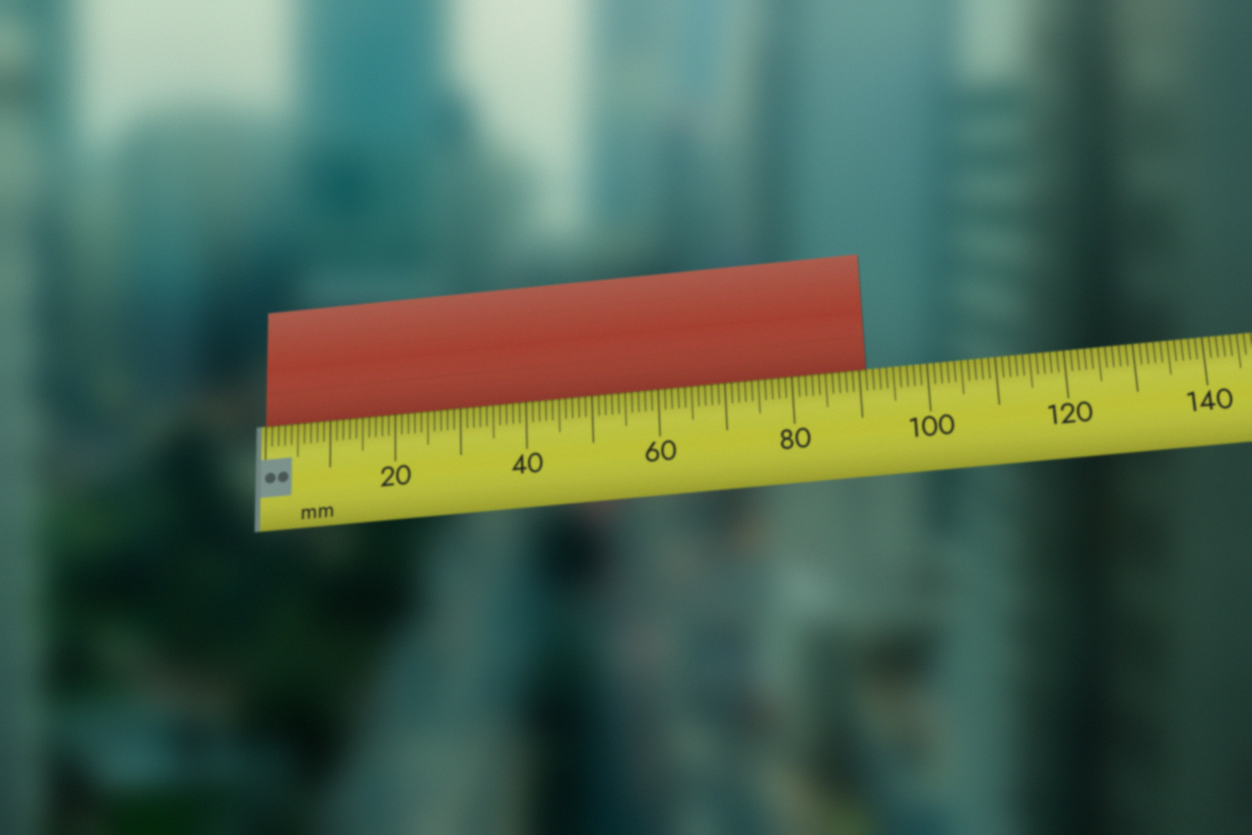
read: 91 mm
